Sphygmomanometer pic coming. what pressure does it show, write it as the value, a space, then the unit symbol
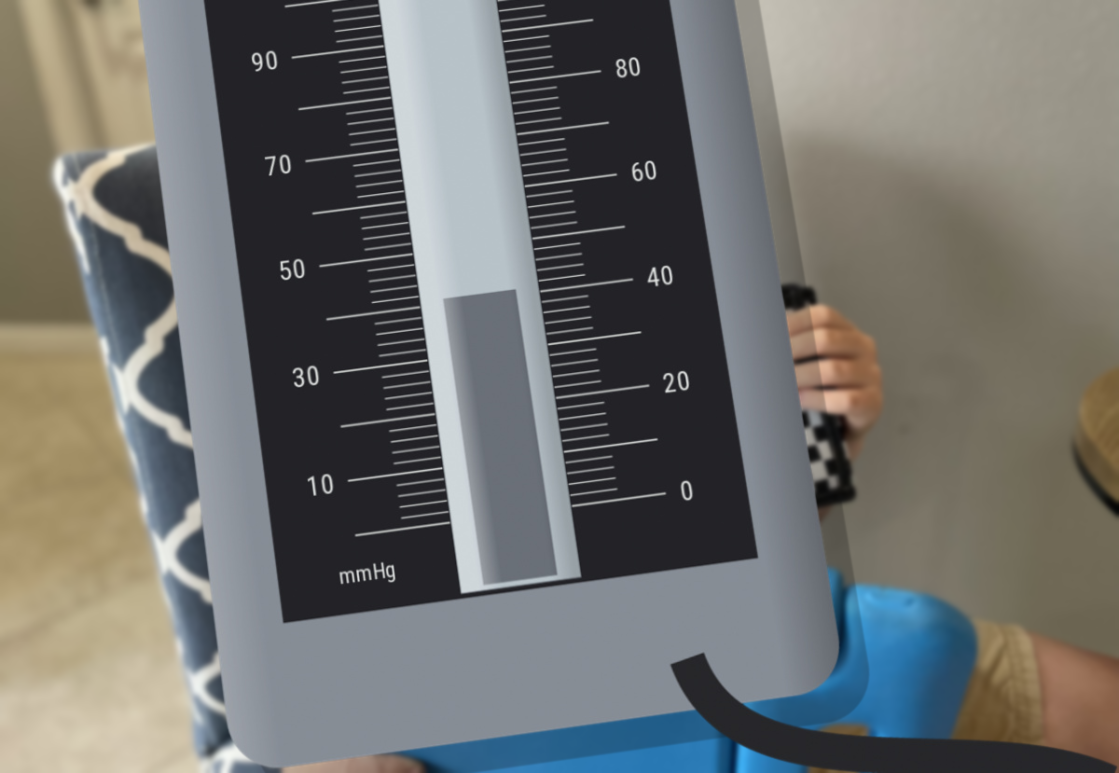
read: 41 mmHg
